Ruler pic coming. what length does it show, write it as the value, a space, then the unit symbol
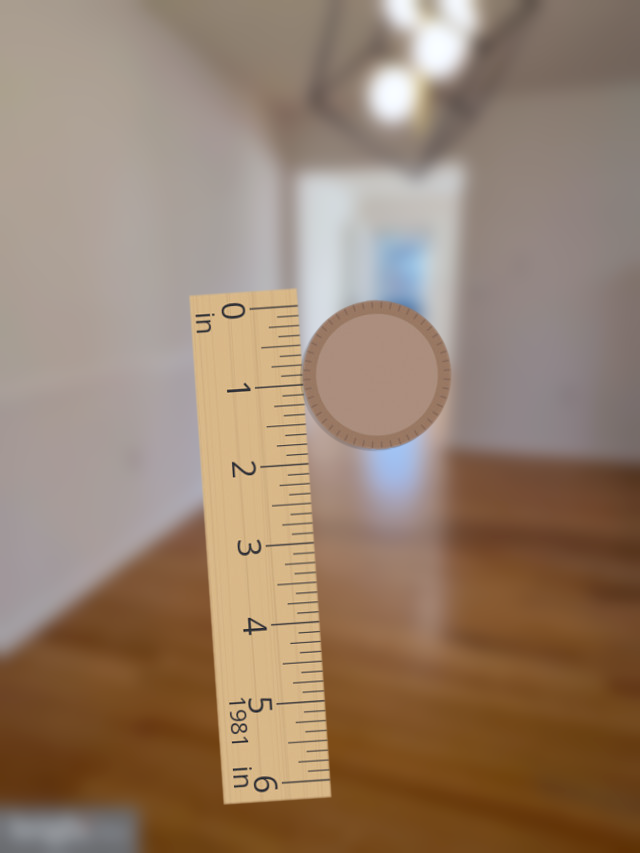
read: 1.875 in
